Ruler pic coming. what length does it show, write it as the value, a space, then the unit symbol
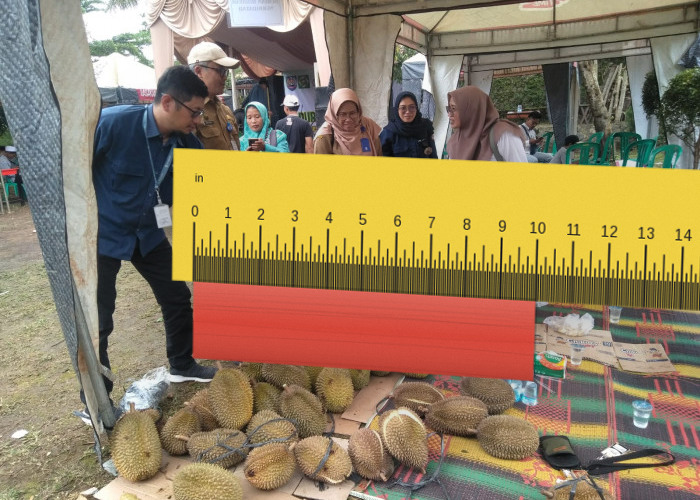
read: 10 in
